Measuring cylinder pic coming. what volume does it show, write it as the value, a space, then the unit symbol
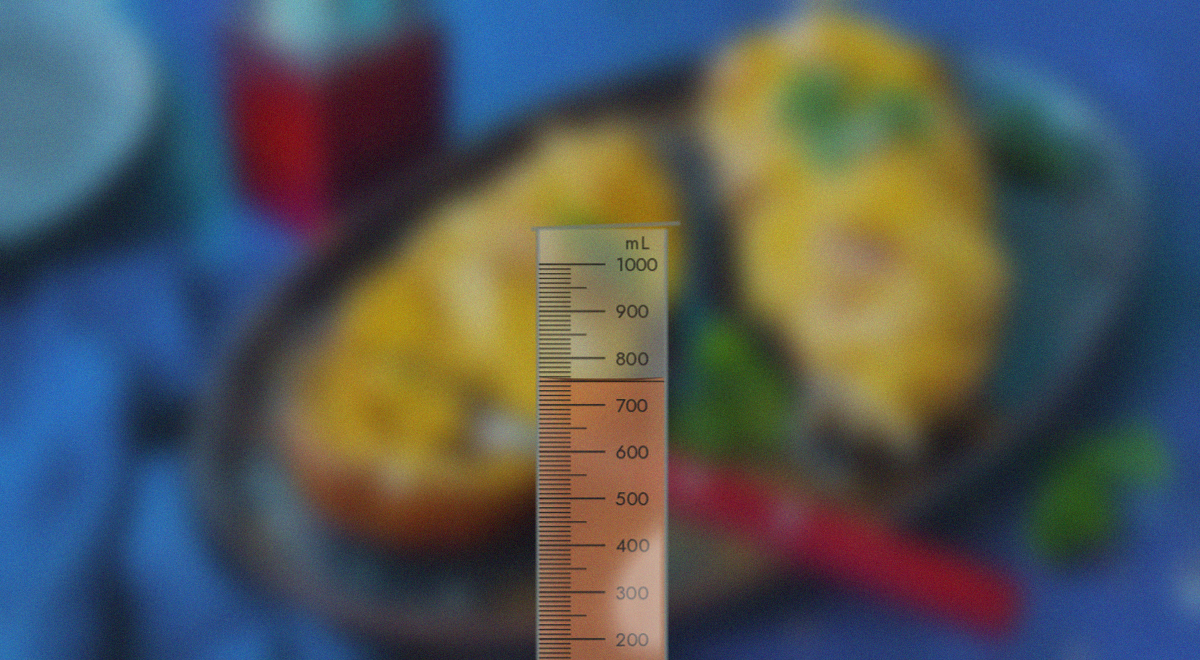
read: 750 mL
